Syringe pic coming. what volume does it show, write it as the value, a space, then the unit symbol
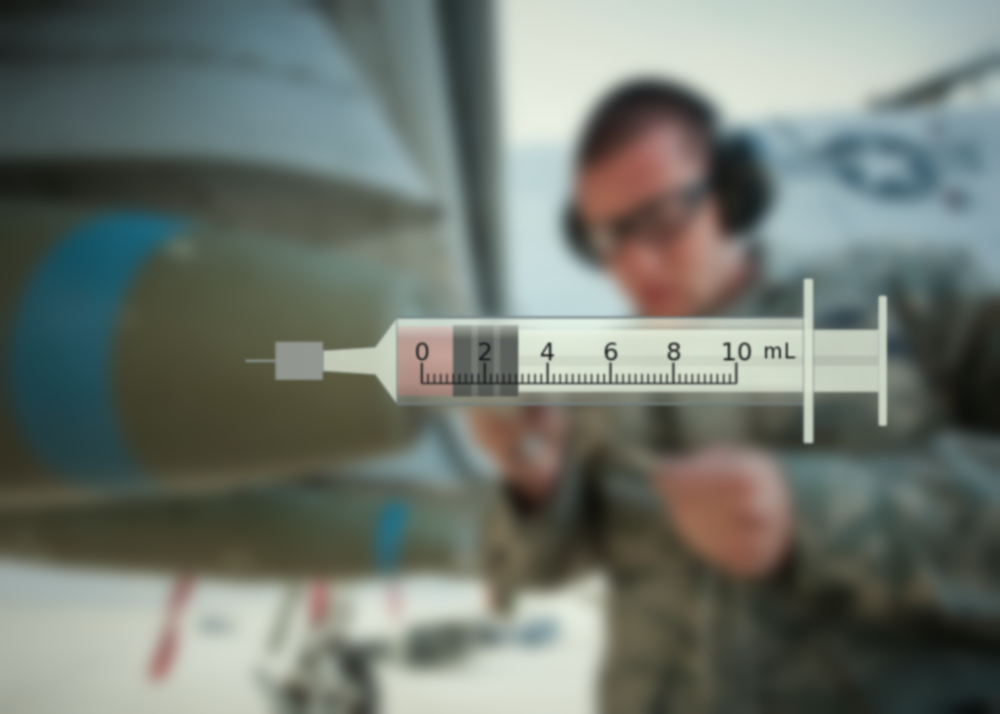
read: 1 mL
